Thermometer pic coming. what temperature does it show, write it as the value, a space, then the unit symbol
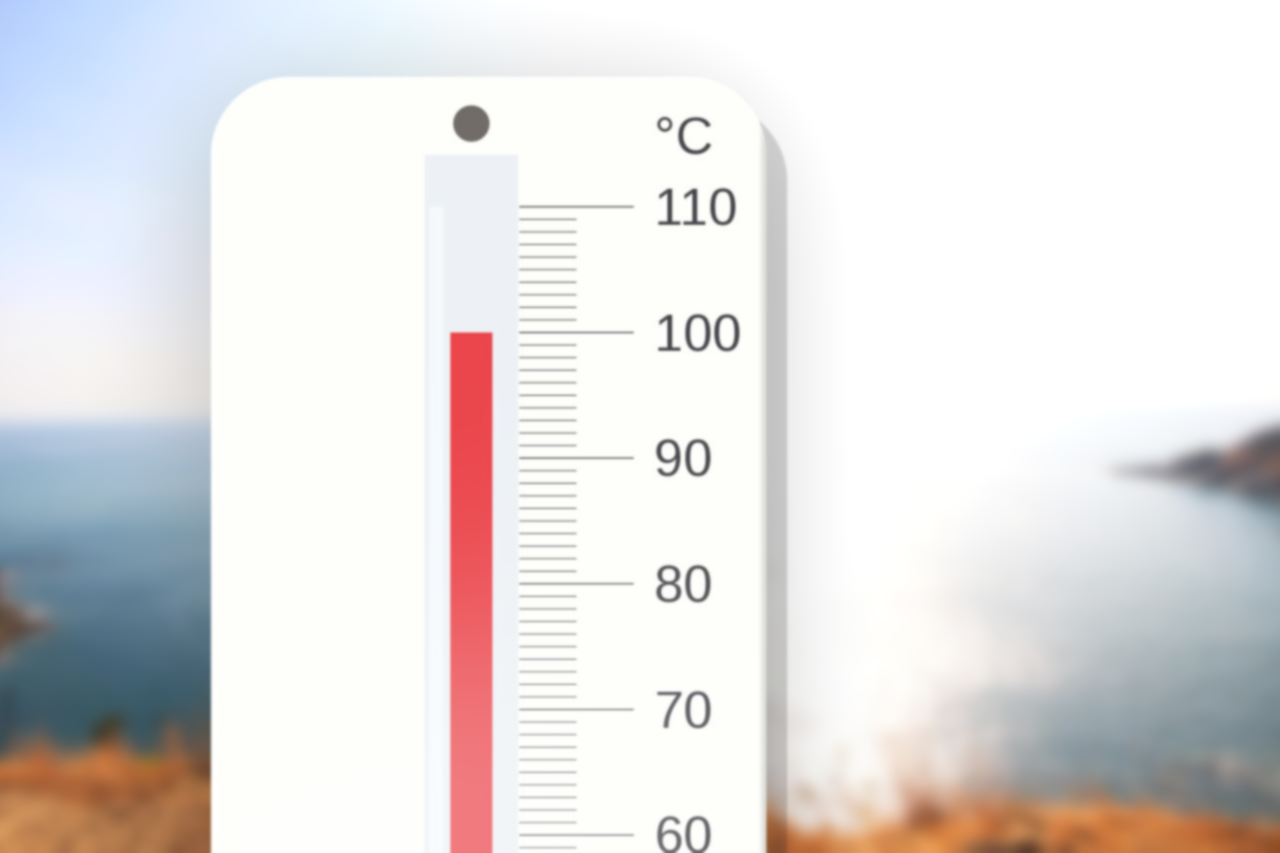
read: 100 °C
